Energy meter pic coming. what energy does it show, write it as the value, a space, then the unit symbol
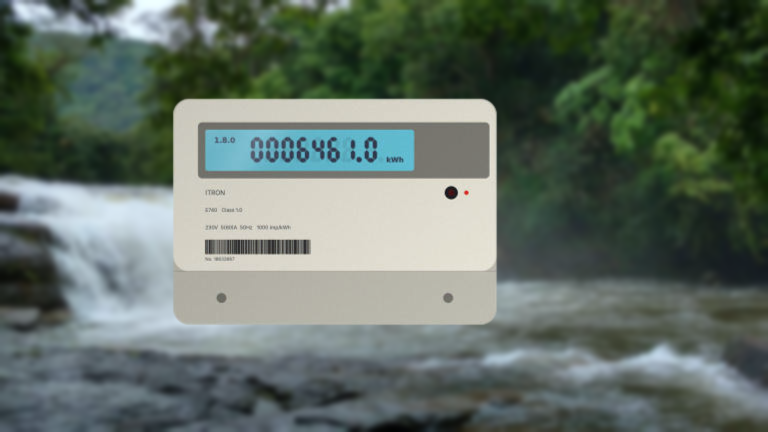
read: 6461.0 kWh
